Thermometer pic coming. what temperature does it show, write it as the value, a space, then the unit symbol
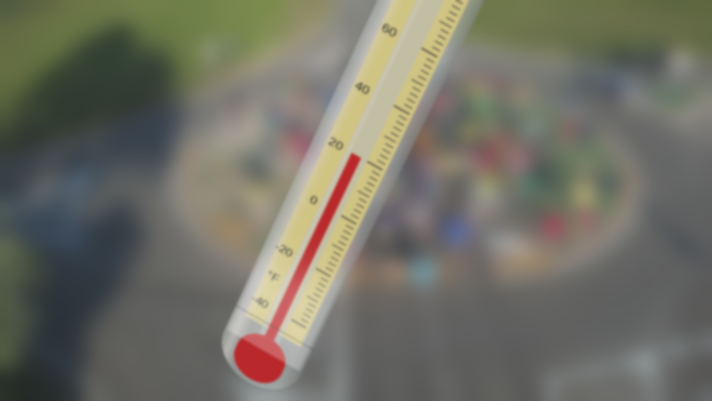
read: 20 °F
